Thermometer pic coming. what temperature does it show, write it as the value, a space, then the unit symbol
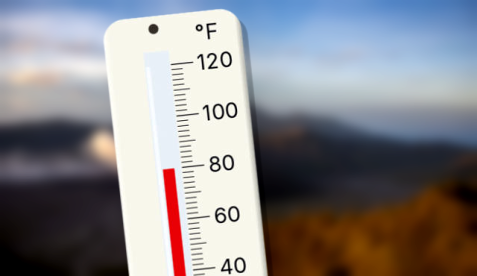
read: 80 °F
